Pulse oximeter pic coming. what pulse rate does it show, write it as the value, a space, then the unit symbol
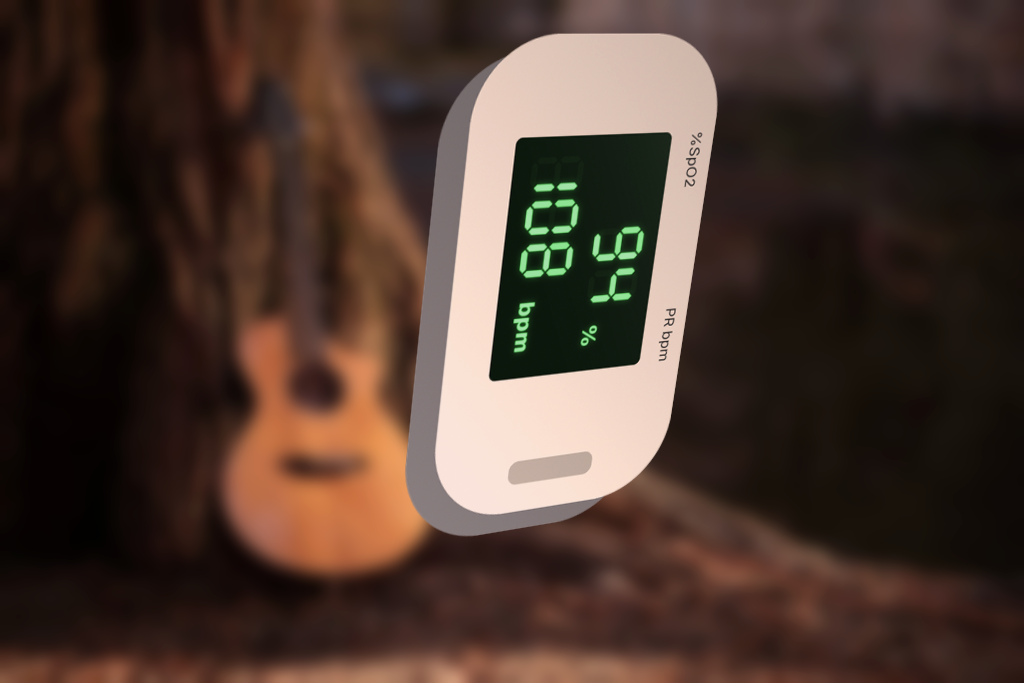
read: 108 bpm
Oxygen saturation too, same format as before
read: 94 %
